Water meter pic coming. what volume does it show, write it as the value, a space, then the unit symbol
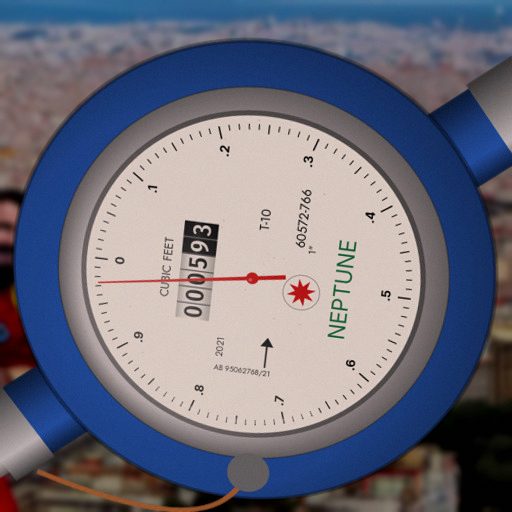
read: 592.97 ft³
